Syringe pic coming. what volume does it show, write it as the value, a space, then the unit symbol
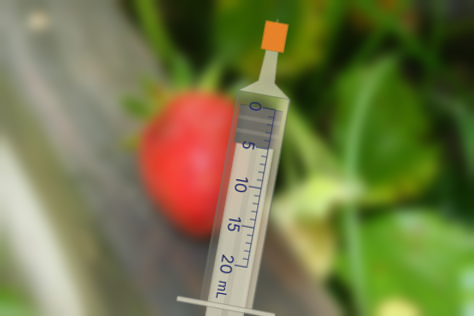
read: 0 mL
